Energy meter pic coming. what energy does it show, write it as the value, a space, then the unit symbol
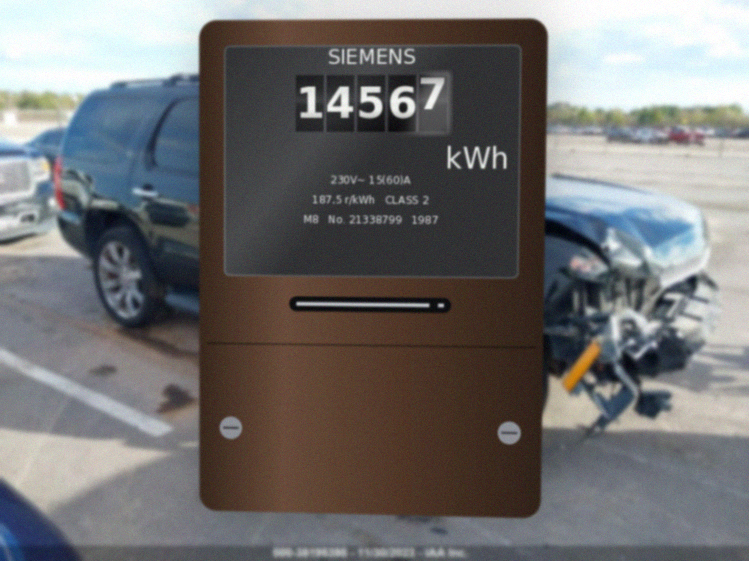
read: 14567 kWh
